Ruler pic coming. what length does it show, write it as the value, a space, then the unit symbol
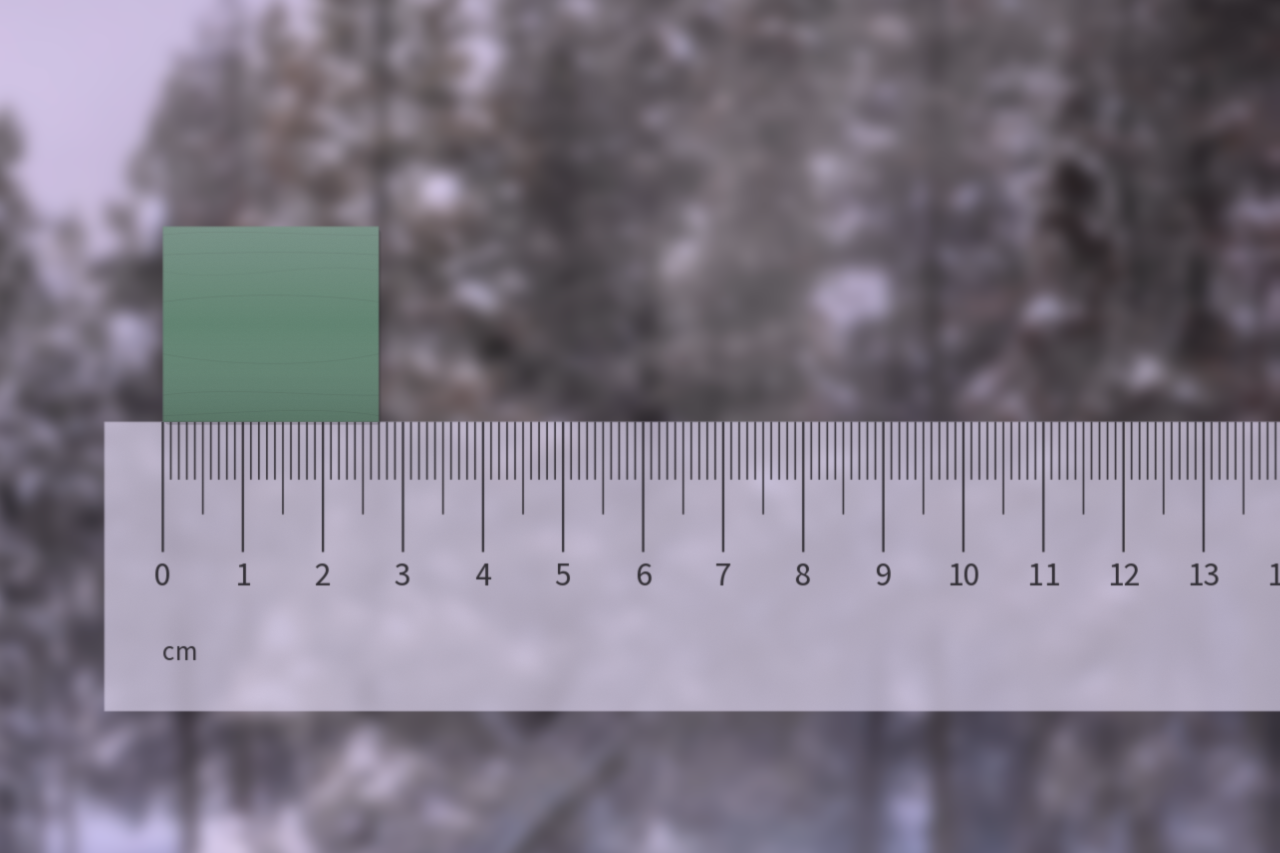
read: 2.7 cm
